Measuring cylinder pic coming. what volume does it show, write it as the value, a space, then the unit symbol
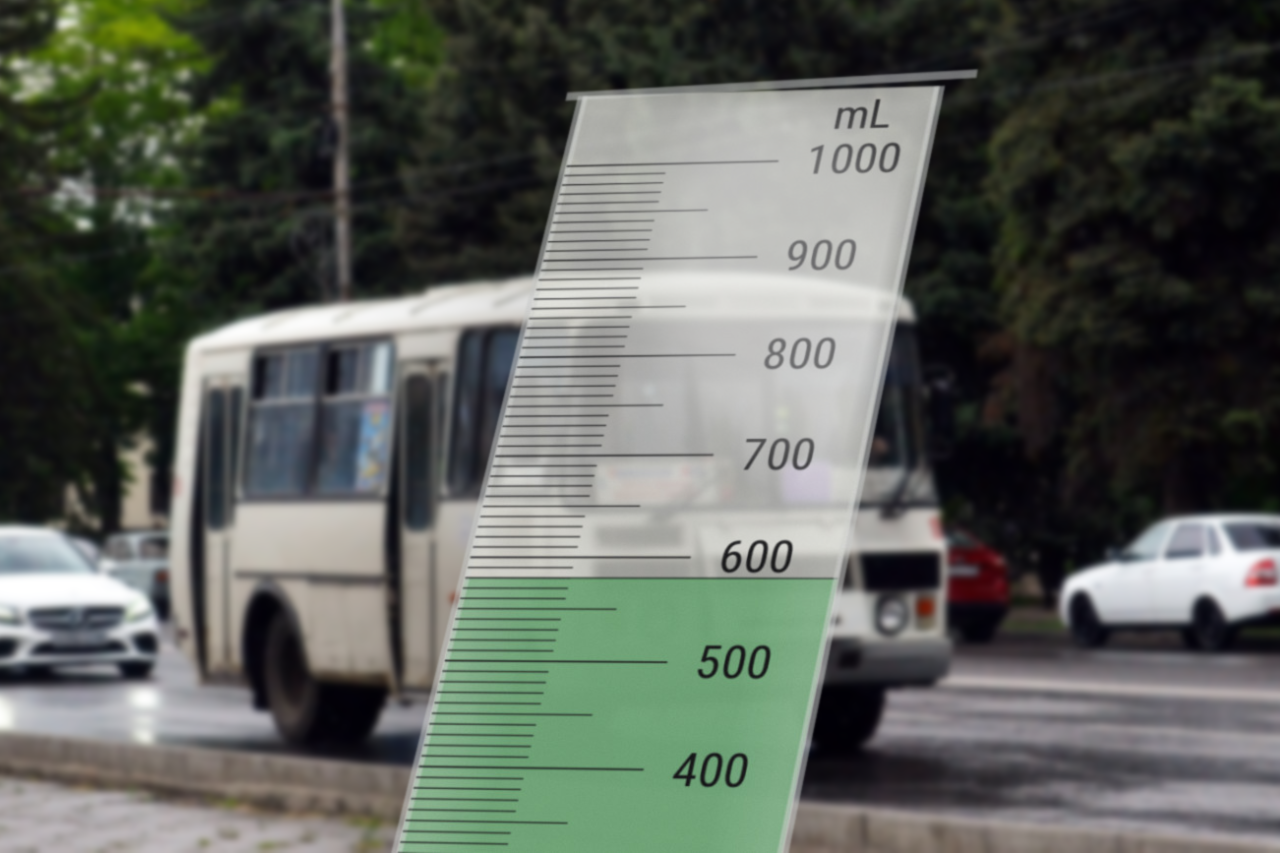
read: 580 mL
